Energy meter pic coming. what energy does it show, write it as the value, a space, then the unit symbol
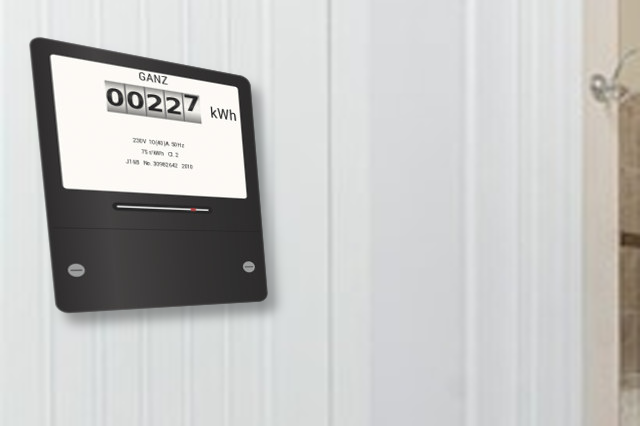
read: 227 kWh
